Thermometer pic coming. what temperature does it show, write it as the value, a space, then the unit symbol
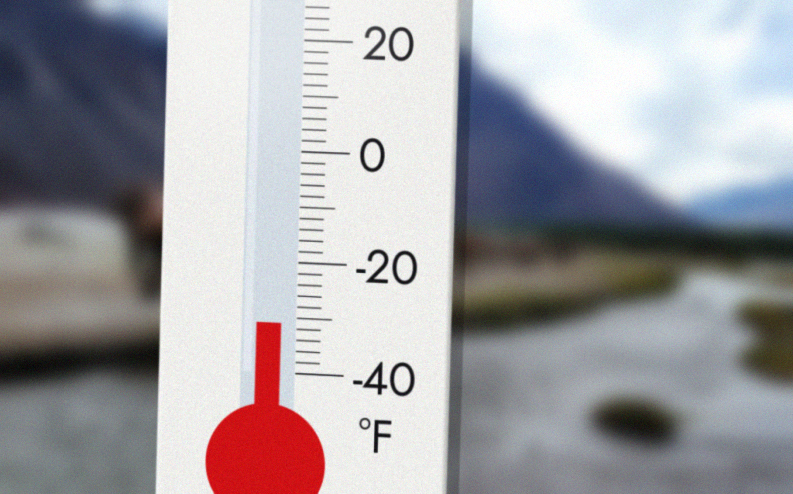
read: -31 °F
